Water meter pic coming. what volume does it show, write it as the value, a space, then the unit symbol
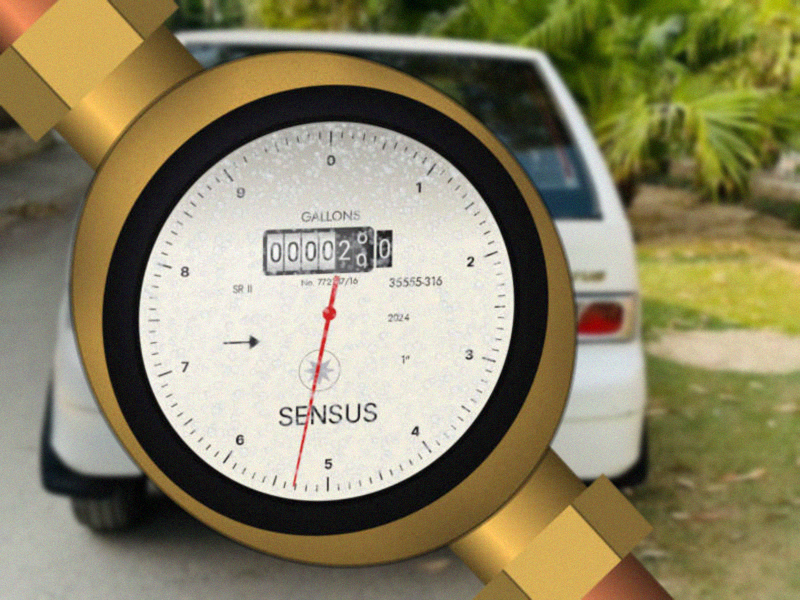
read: 285.3 gal
